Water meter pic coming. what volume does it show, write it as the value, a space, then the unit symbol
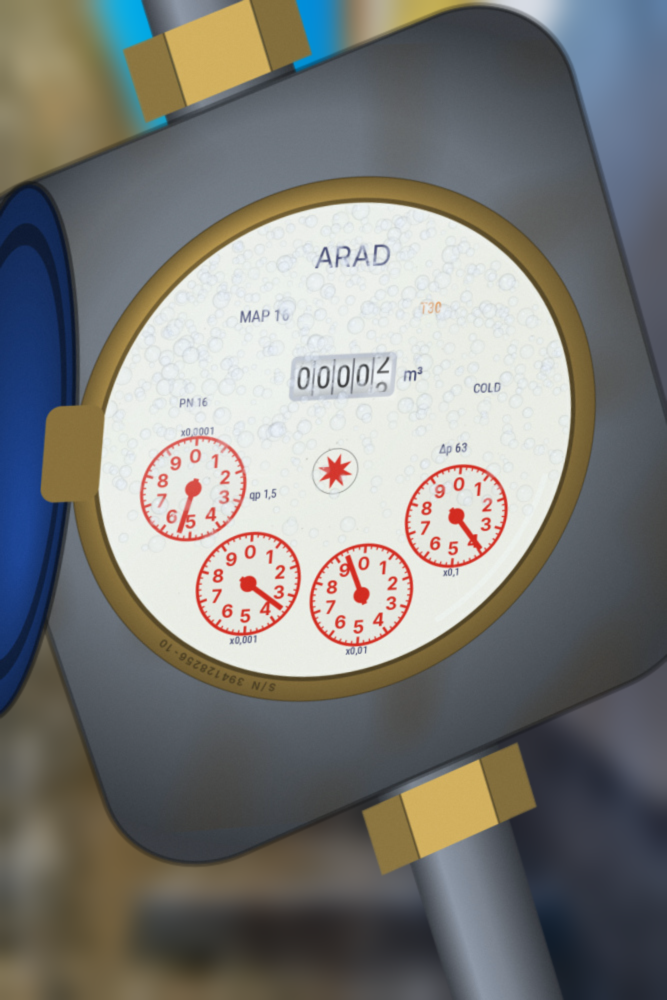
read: 2.3935 m³
